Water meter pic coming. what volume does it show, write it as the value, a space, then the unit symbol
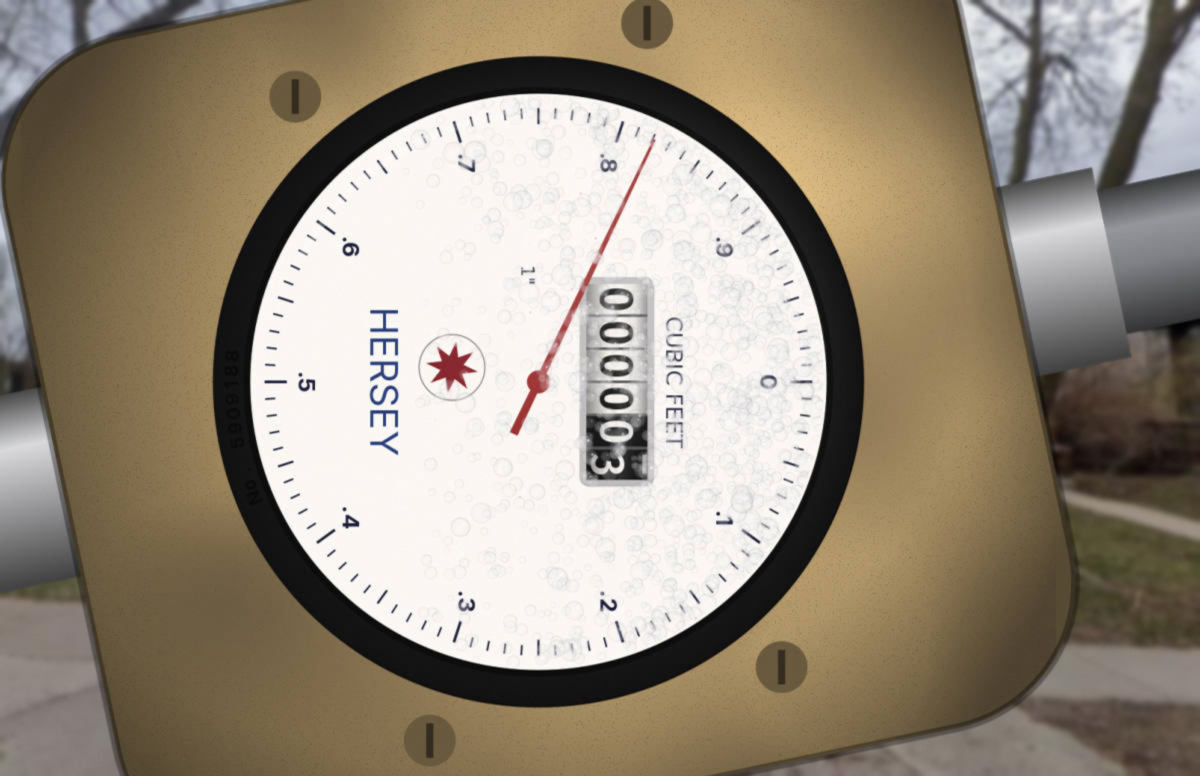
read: 2.82 ft³
